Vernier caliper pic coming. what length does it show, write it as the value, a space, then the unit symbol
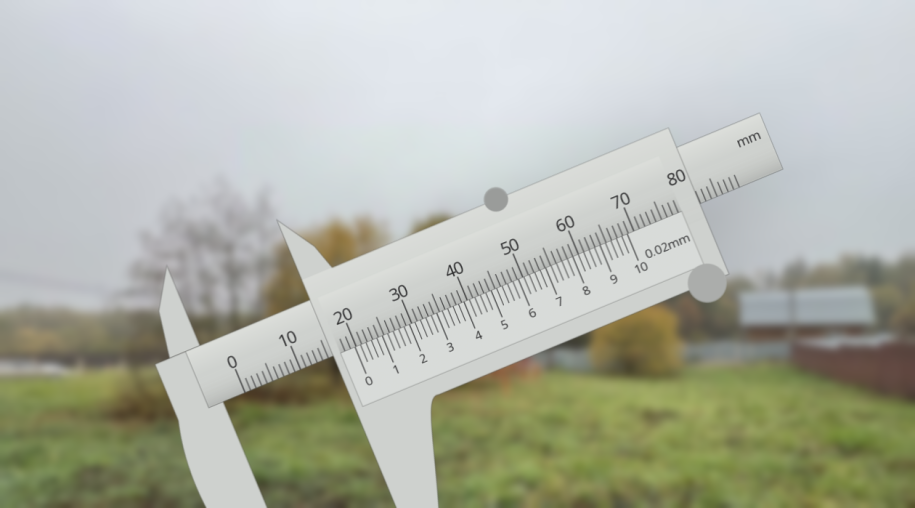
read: 19.8 mm
